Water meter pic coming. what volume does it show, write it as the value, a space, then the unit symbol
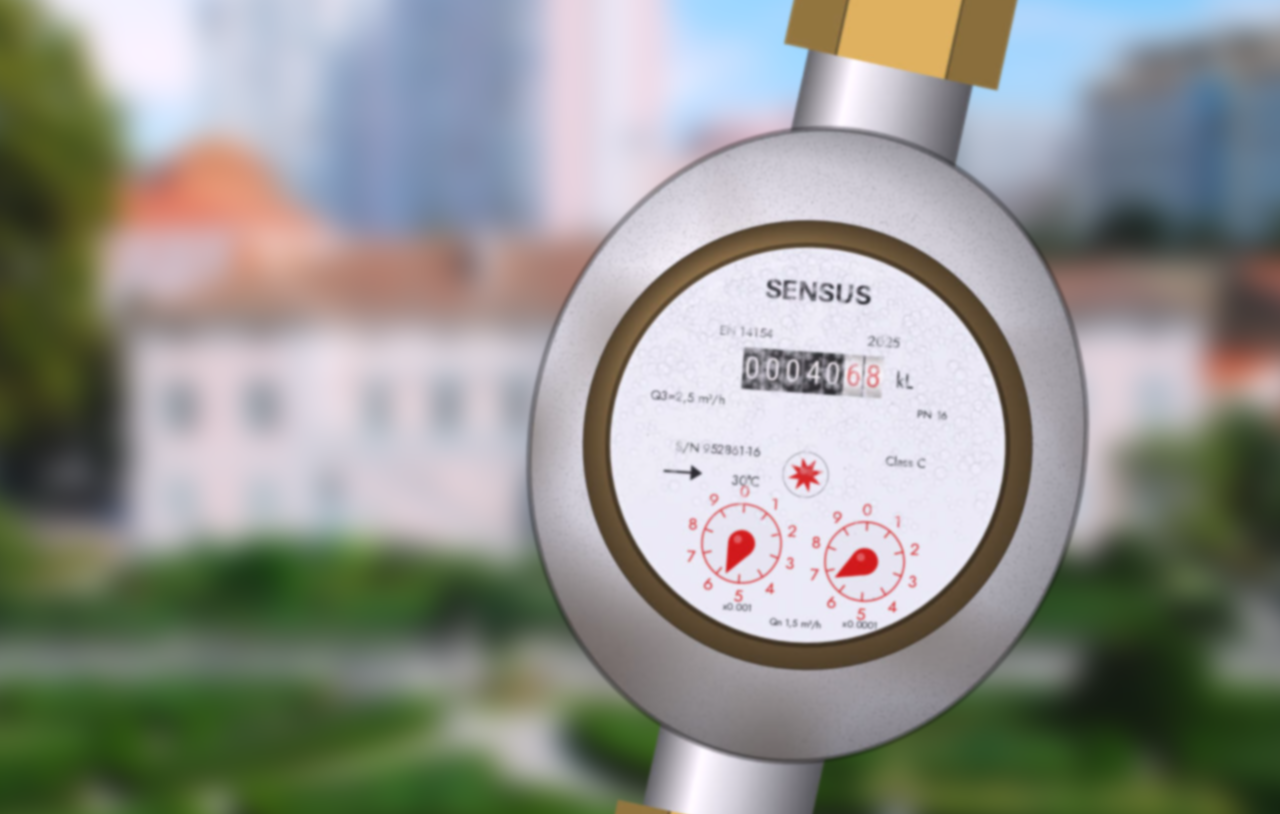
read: 40.6856 kL
